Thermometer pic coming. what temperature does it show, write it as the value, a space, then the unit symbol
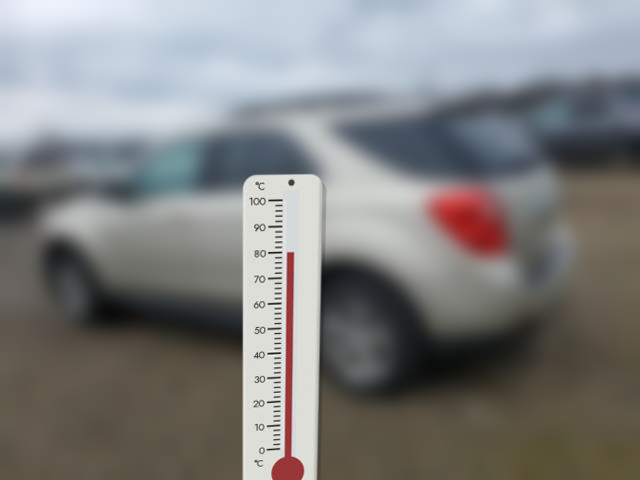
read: 80 °C
